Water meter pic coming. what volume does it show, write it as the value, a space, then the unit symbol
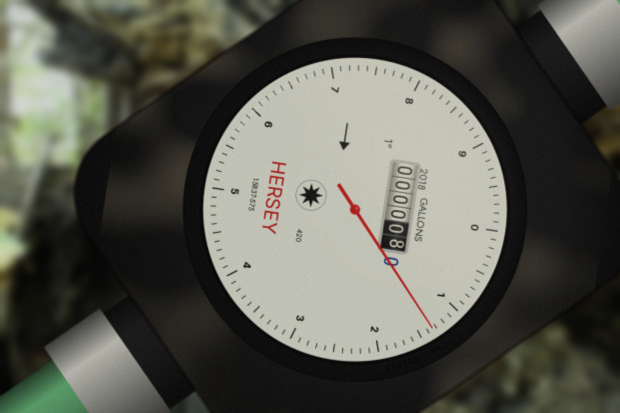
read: 81.3 gal
